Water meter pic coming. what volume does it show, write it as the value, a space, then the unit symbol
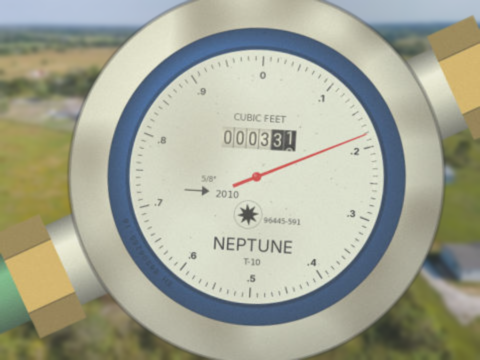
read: 331.18 ft³
